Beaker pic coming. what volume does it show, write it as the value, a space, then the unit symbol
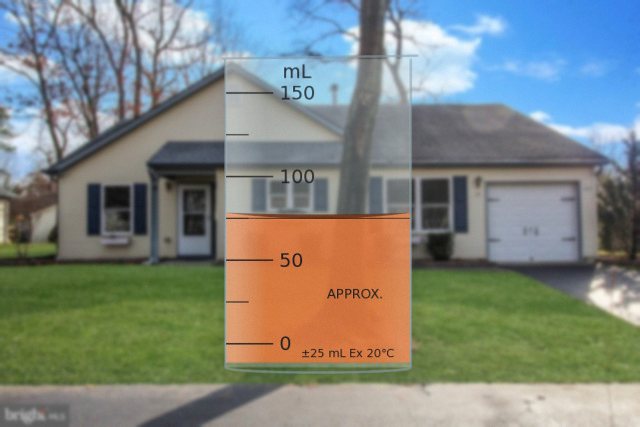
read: 75 mL
